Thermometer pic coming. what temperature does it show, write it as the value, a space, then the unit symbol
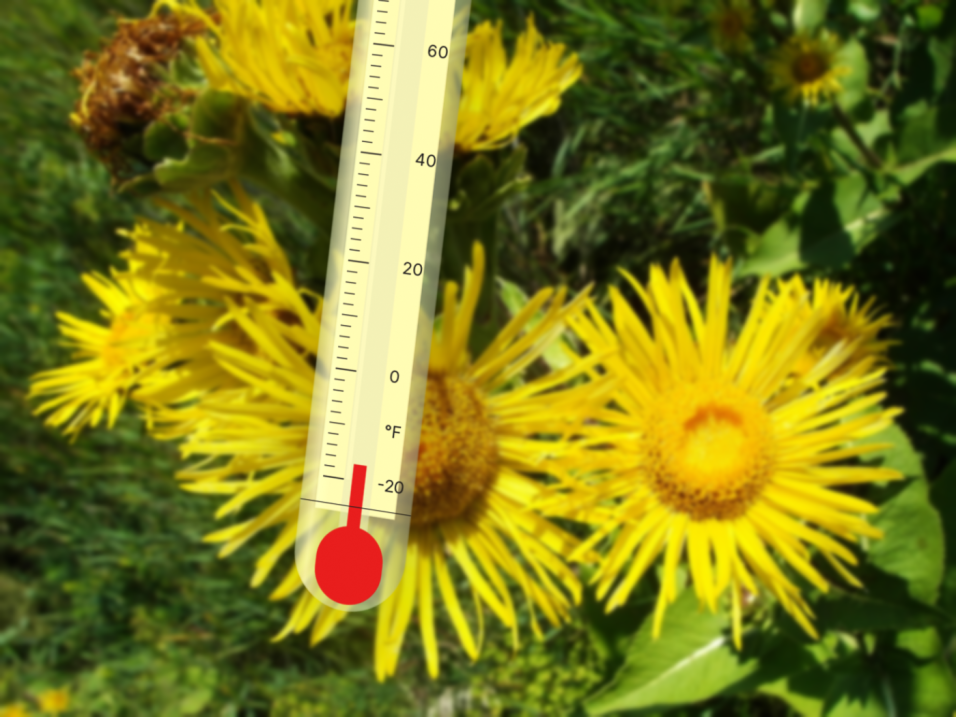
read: -17 °F
